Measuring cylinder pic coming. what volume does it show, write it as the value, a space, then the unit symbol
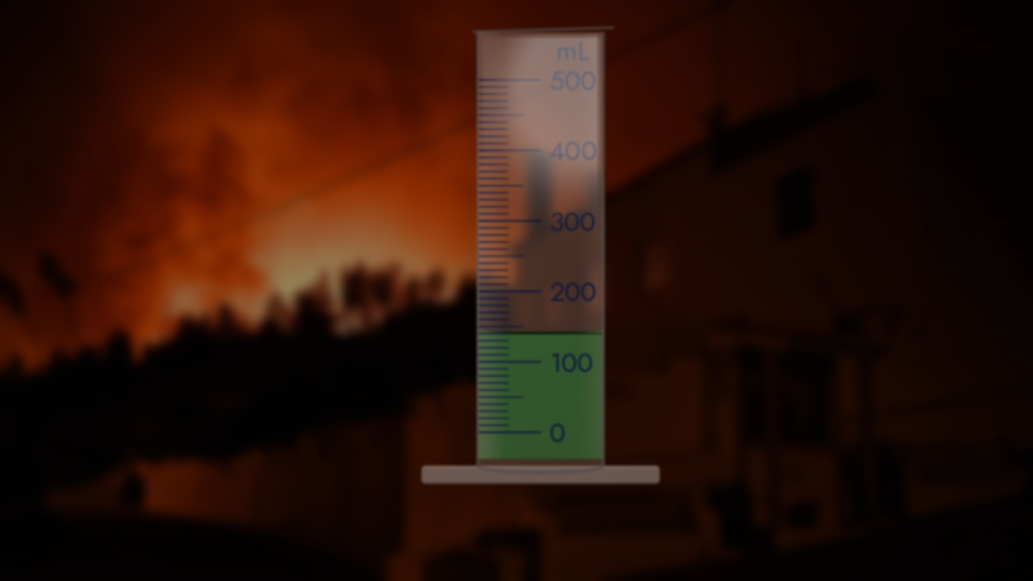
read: 140 mL
